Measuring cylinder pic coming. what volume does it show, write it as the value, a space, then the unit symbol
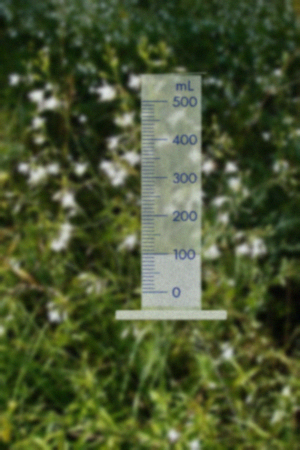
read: 100 mL
